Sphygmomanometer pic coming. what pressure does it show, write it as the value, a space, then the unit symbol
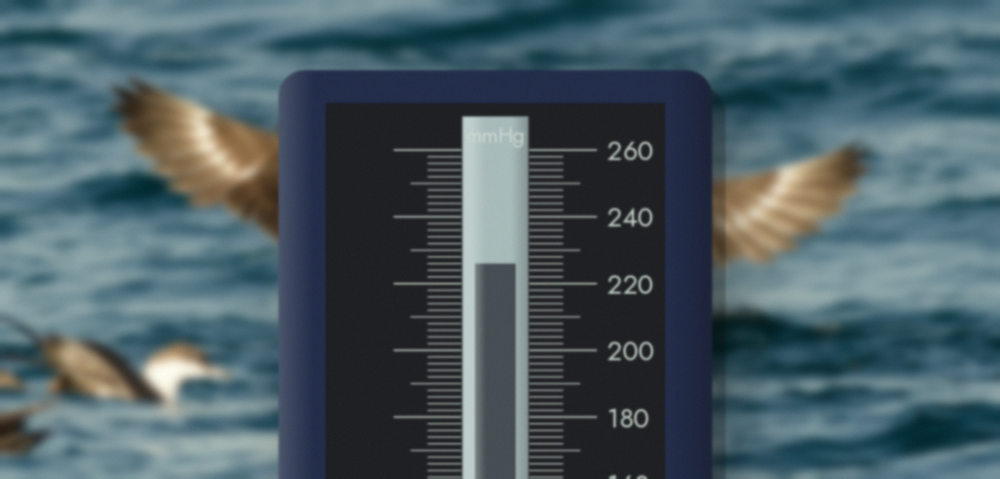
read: 226 mmHg
